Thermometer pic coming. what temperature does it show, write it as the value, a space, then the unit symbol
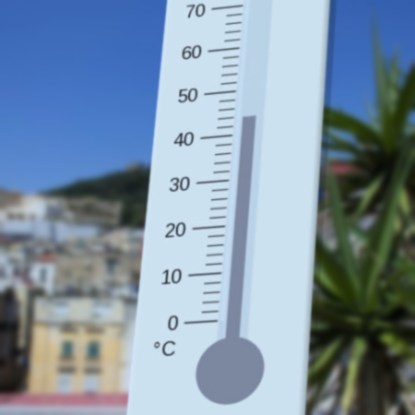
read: 44 °C
